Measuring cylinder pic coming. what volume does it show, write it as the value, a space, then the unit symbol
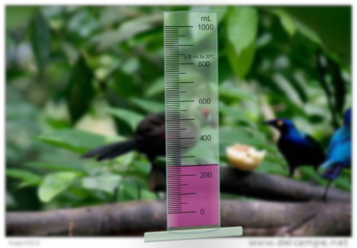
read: 250 mL
